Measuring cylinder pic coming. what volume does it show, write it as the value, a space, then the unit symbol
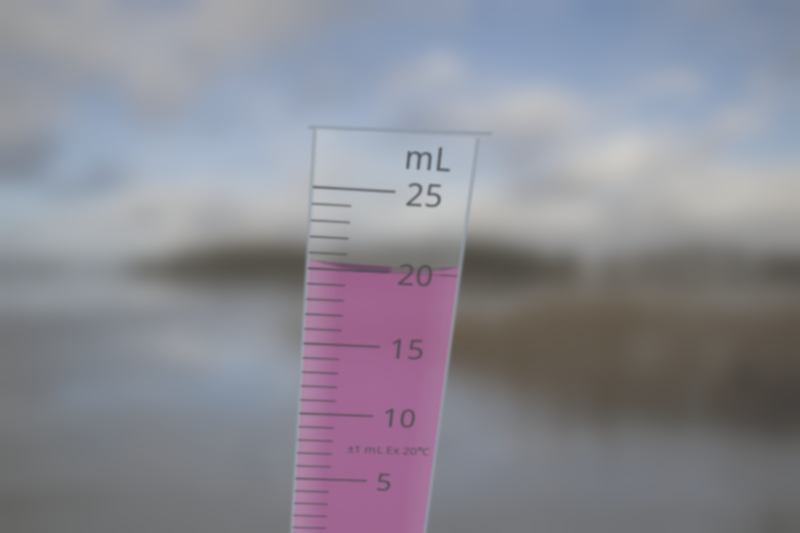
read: 20 mL
